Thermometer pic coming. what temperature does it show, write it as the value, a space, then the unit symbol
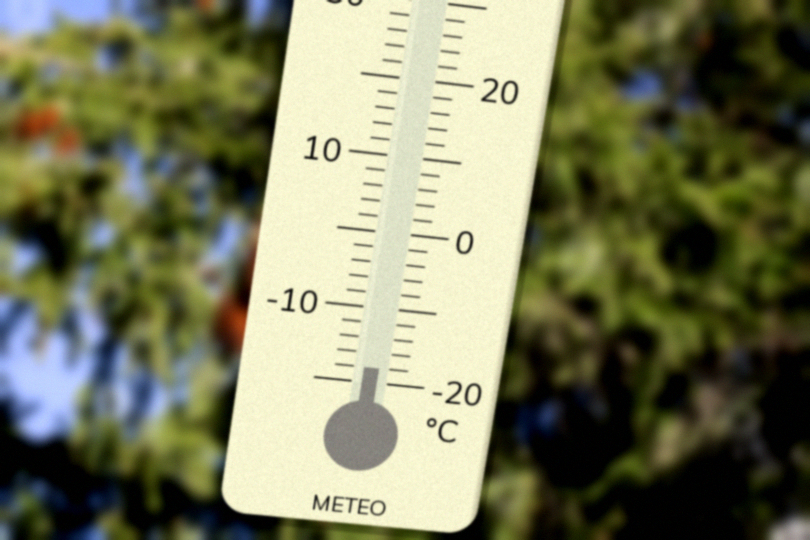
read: -18 °C
